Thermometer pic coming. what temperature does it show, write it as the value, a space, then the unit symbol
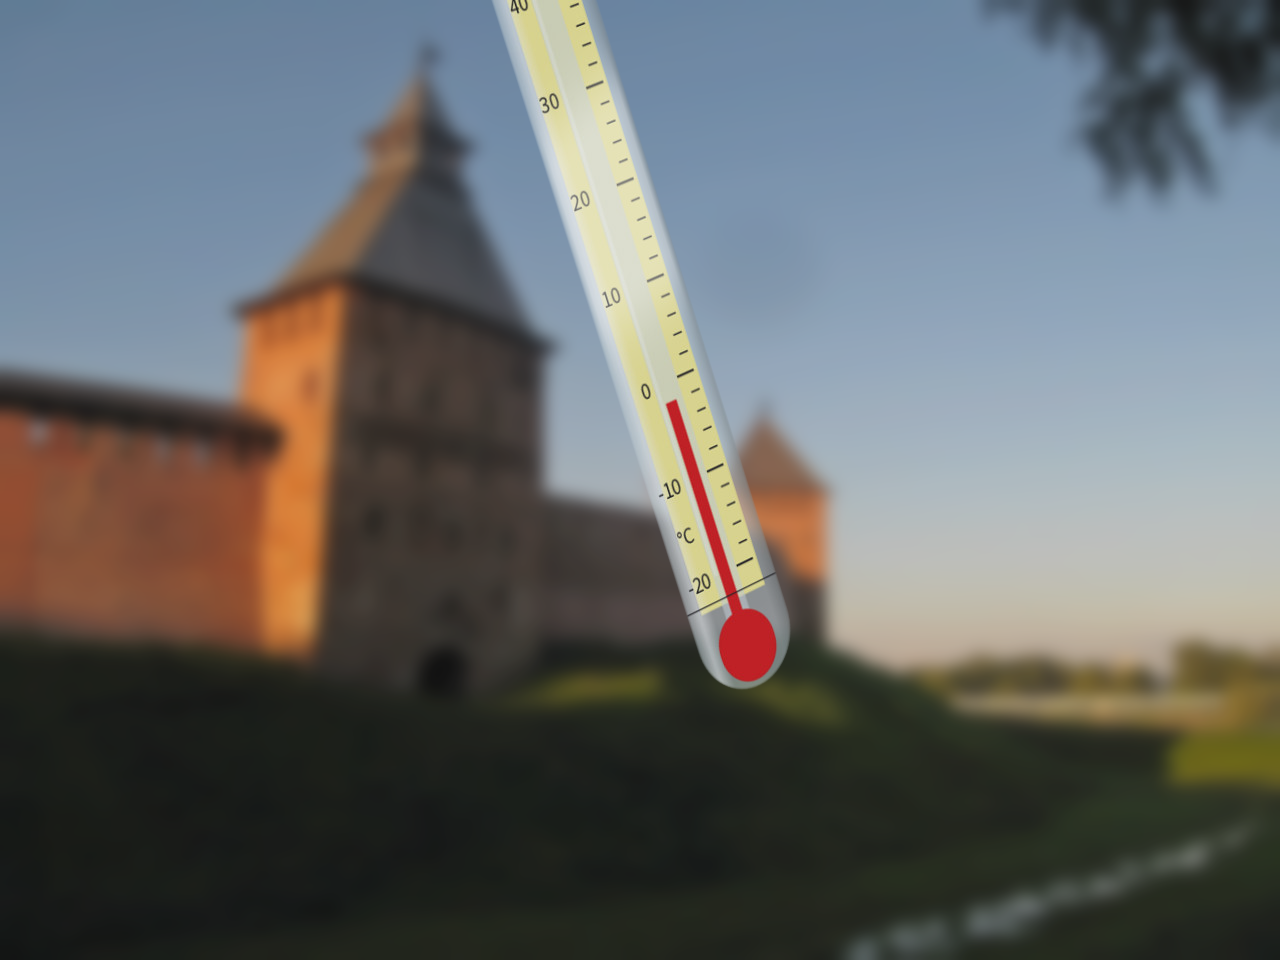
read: -2 °C
